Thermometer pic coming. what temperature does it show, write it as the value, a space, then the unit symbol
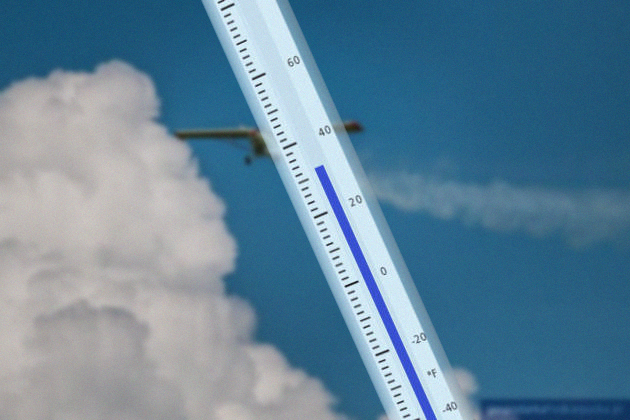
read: 32 °F
